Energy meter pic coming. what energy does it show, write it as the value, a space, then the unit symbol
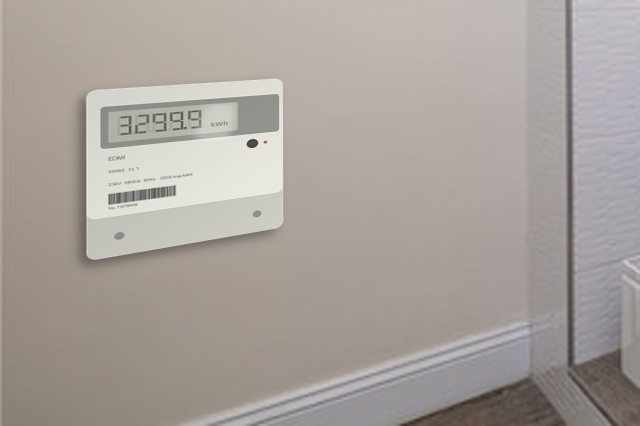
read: 3299.9 kWh
